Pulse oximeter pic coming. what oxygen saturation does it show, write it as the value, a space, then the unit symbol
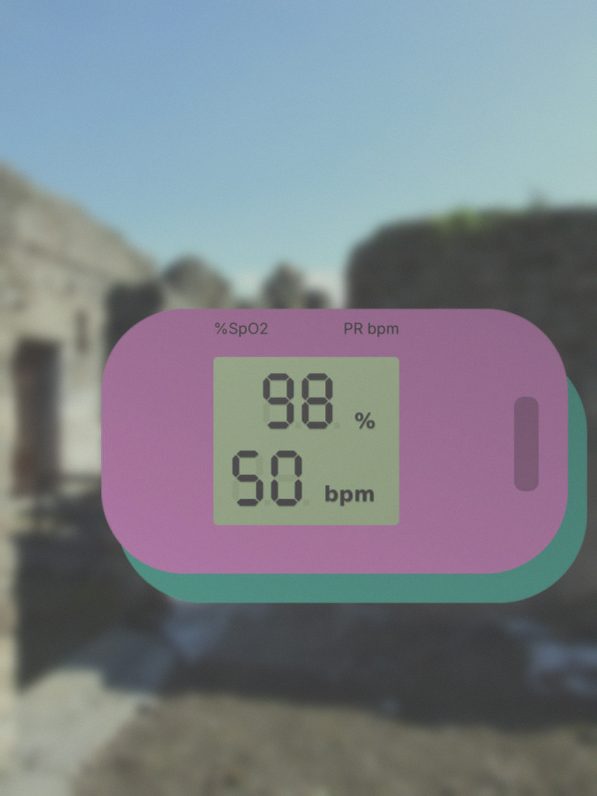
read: 98 %
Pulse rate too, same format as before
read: 50 bpm
